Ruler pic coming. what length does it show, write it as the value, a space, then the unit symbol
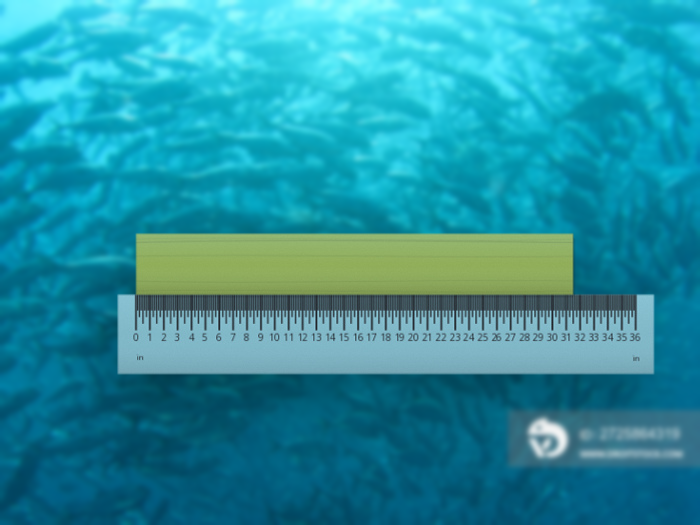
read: 31.5 in
